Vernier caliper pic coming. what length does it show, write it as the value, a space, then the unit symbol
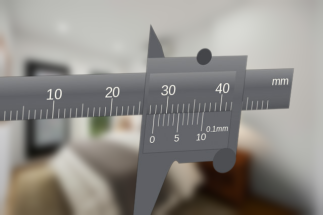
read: 27.8 mm
